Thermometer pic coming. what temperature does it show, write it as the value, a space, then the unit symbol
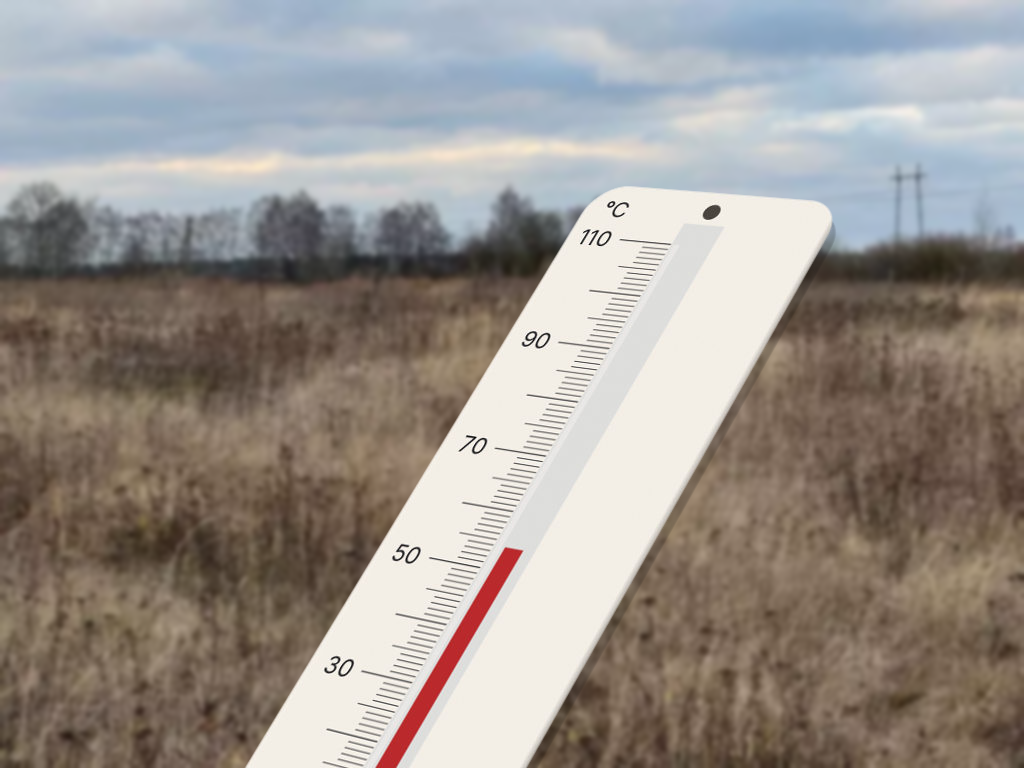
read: 54 °C
